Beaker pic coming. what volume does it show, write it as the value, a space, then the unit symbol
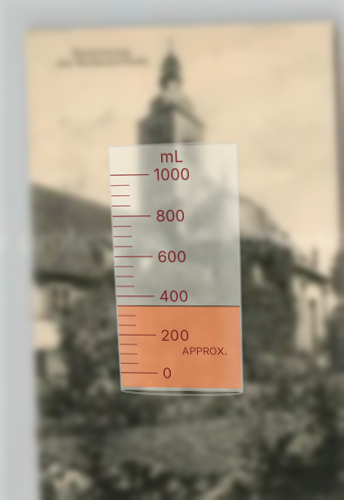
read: 350 mL
